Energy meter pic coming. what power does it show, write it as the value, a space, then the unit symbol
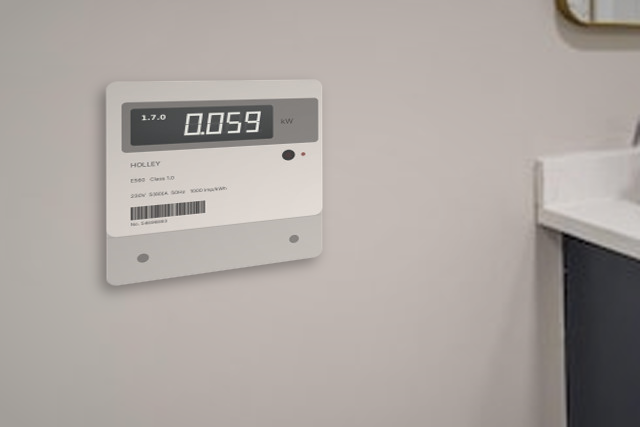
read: 0.059 kW
